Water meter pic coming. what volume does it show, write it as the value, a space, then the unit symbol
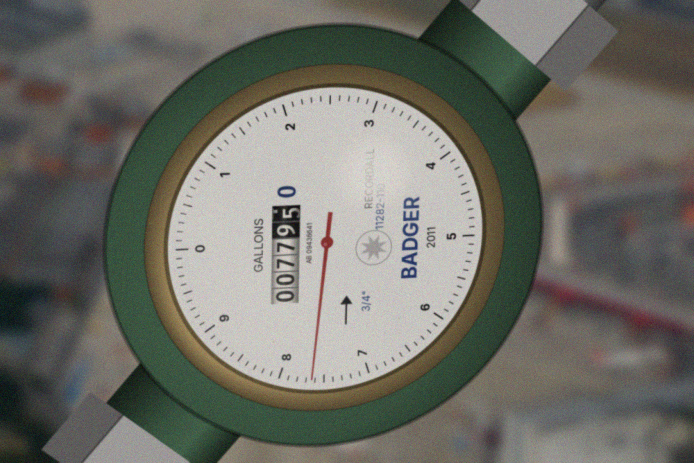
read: 77947.6 gal
